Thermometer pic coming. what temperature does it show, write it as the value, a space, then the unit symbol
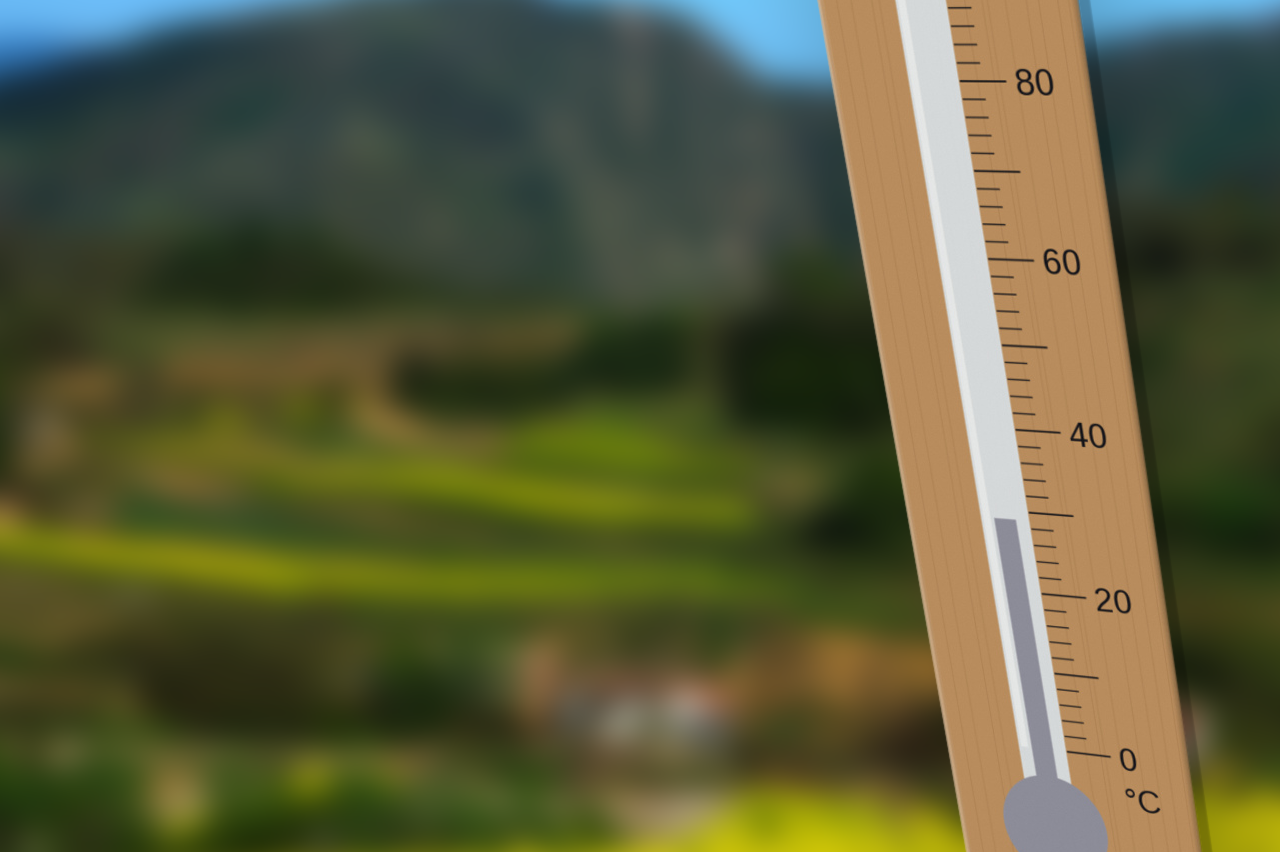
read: 29 °C
